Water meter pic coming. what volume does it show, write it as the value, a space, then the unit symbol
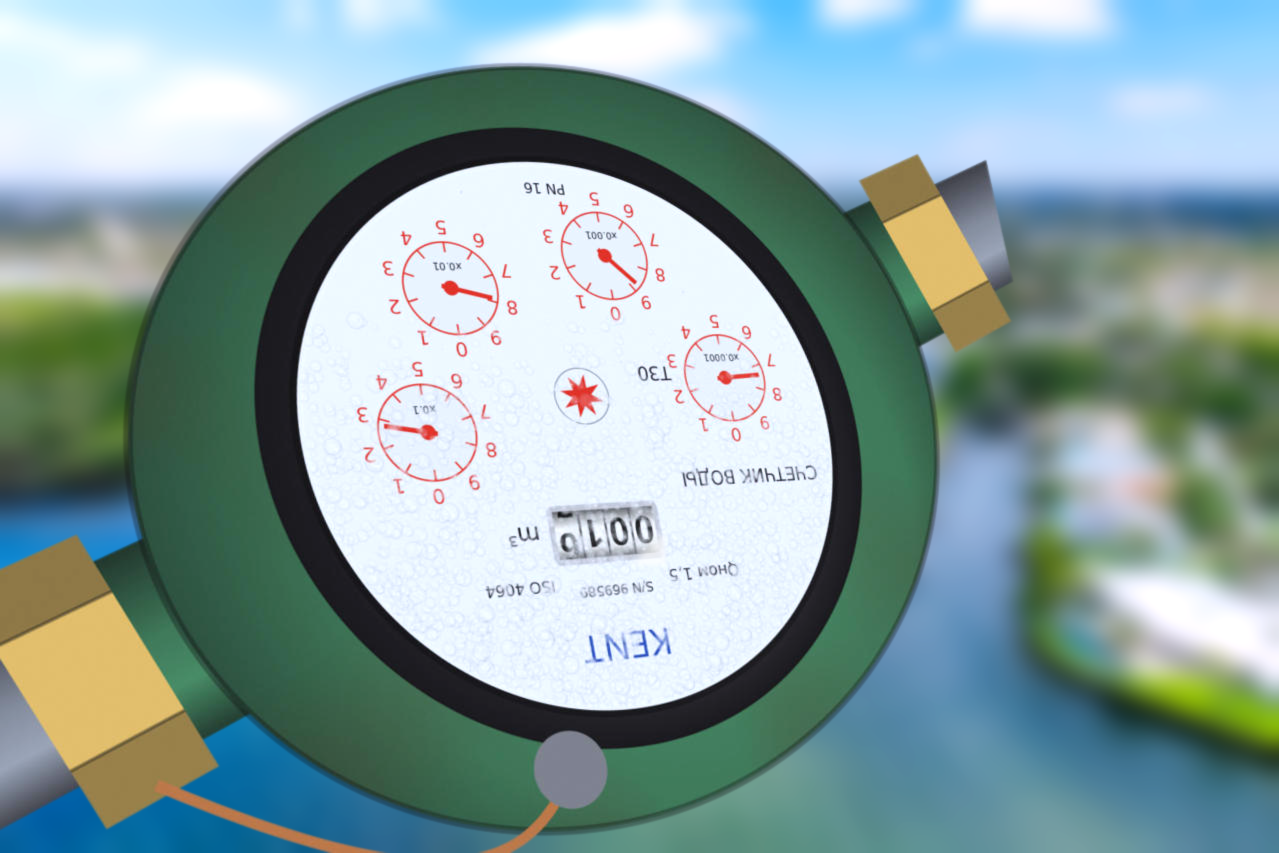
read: 16.2787 m³
